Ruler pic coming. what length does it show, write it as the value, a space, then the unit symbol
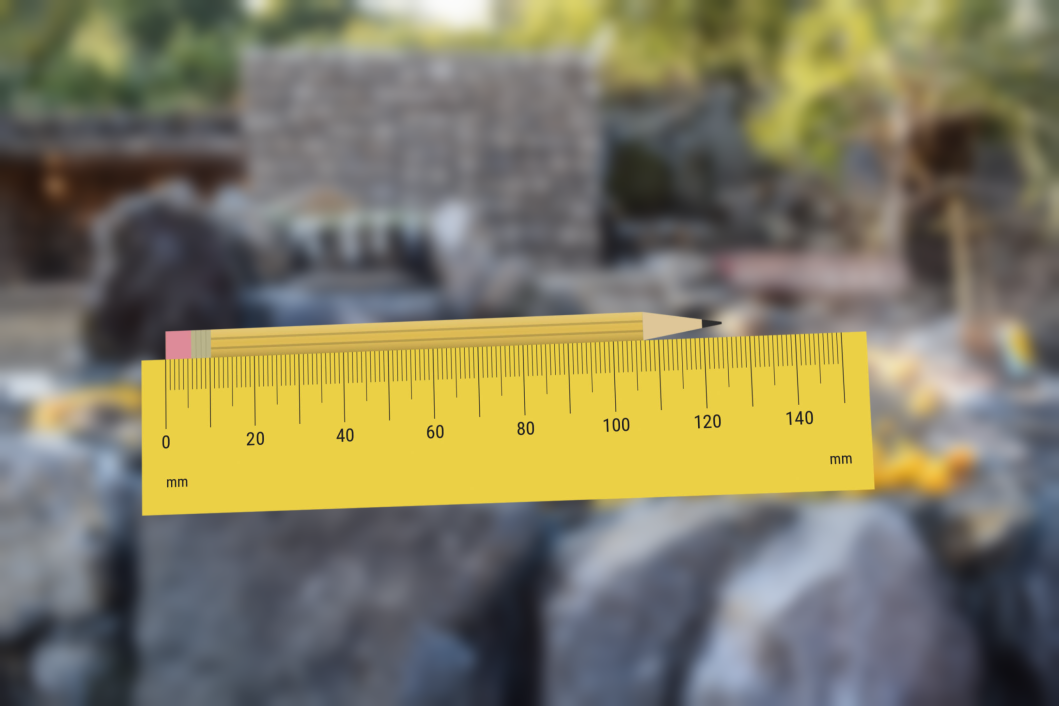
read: 124 mm
